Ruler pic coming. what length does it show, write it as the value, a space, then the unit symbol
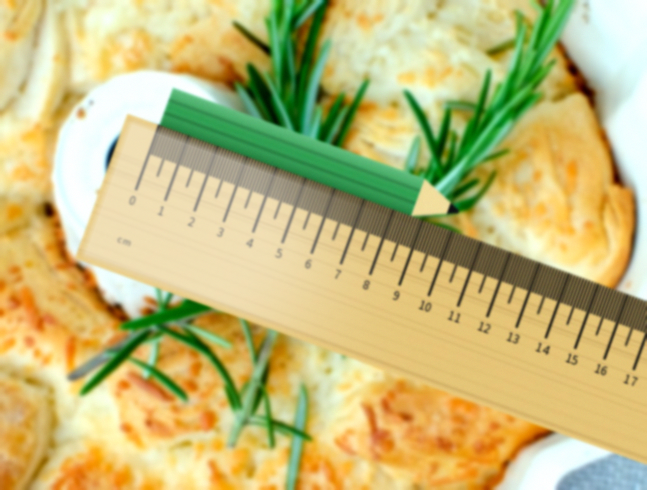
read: 10 cm
